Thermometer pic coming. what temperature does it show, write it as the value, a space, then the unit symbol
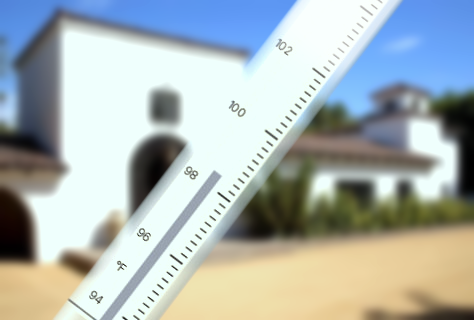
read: 98.4 °F
